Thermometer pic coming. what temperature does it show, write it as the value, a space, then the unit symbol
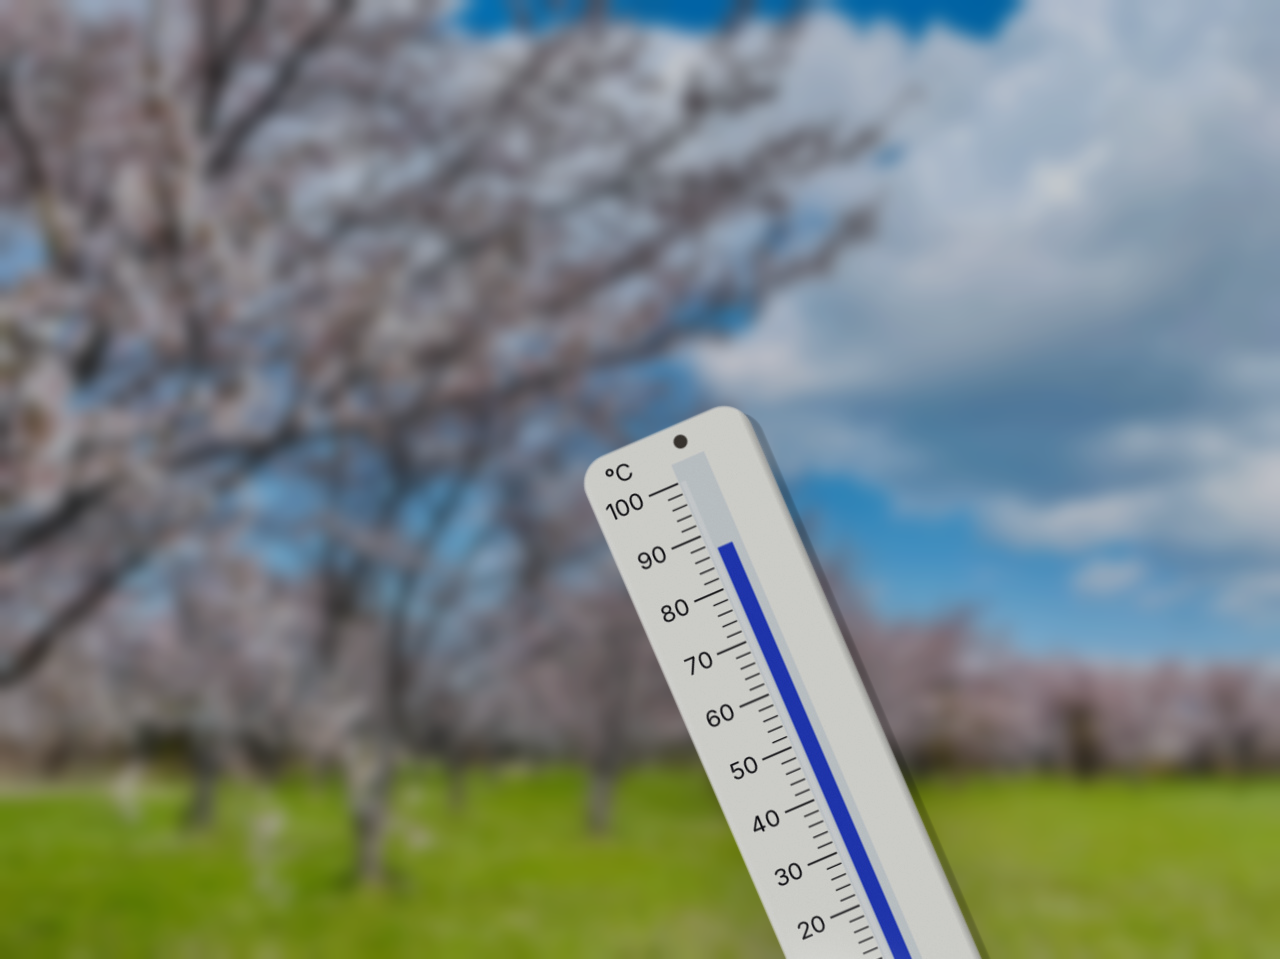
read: 87 °C
